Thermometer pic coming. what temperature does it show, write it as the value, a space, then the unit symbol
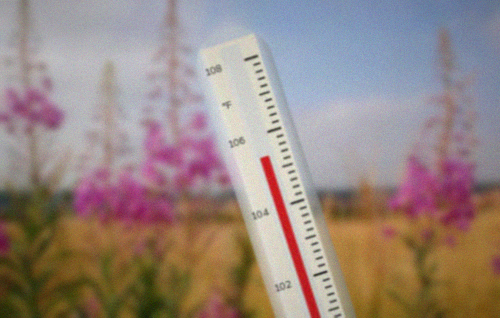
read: 105.4 °F
